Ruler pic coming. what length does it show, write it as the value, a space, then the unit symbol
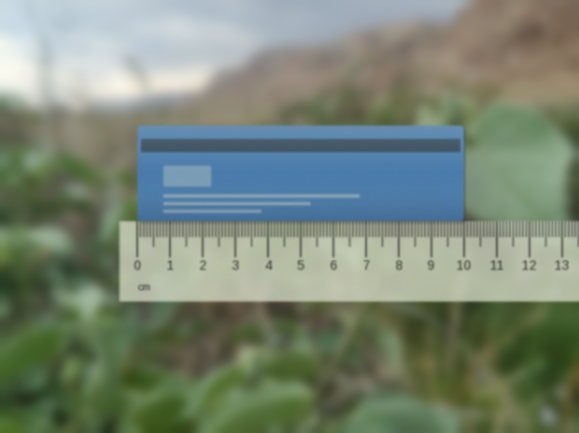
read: 10 cm
